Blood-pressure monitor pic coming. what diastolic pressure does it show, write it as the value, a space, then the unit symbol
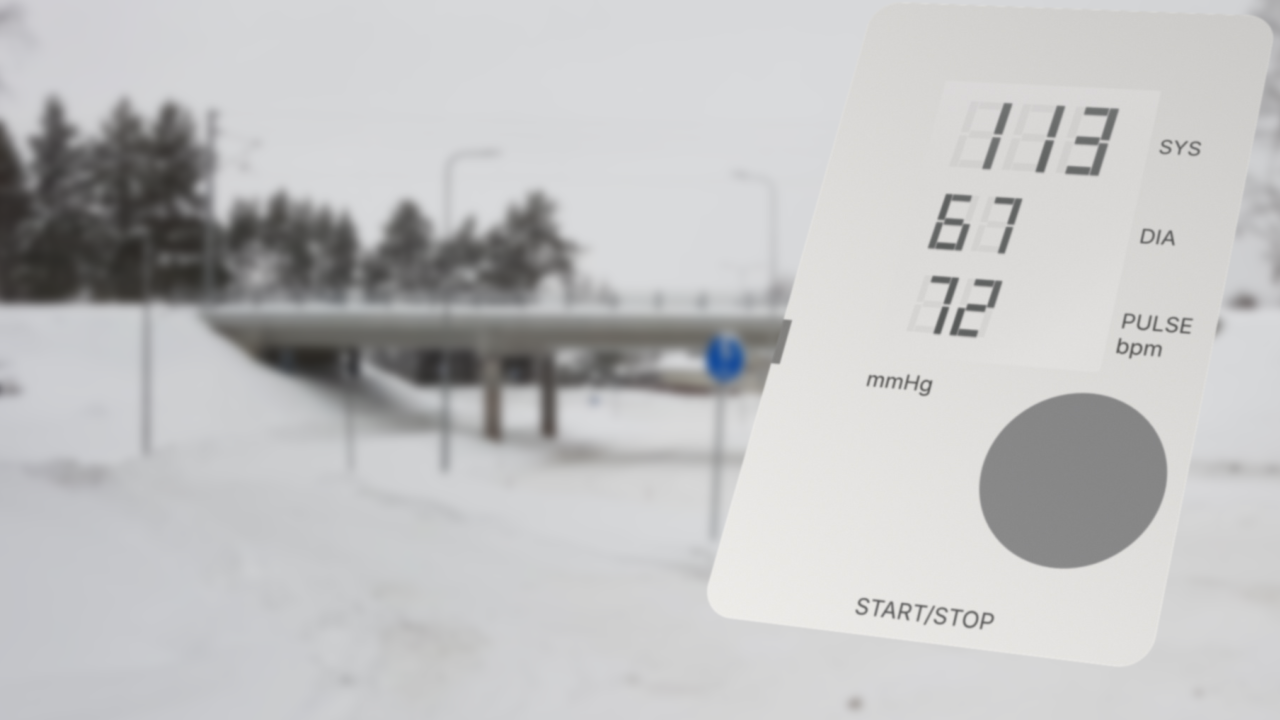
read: 67 mmHg
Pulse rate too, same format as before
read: 72 bpm
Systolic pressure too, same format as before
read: 113 mmHg
